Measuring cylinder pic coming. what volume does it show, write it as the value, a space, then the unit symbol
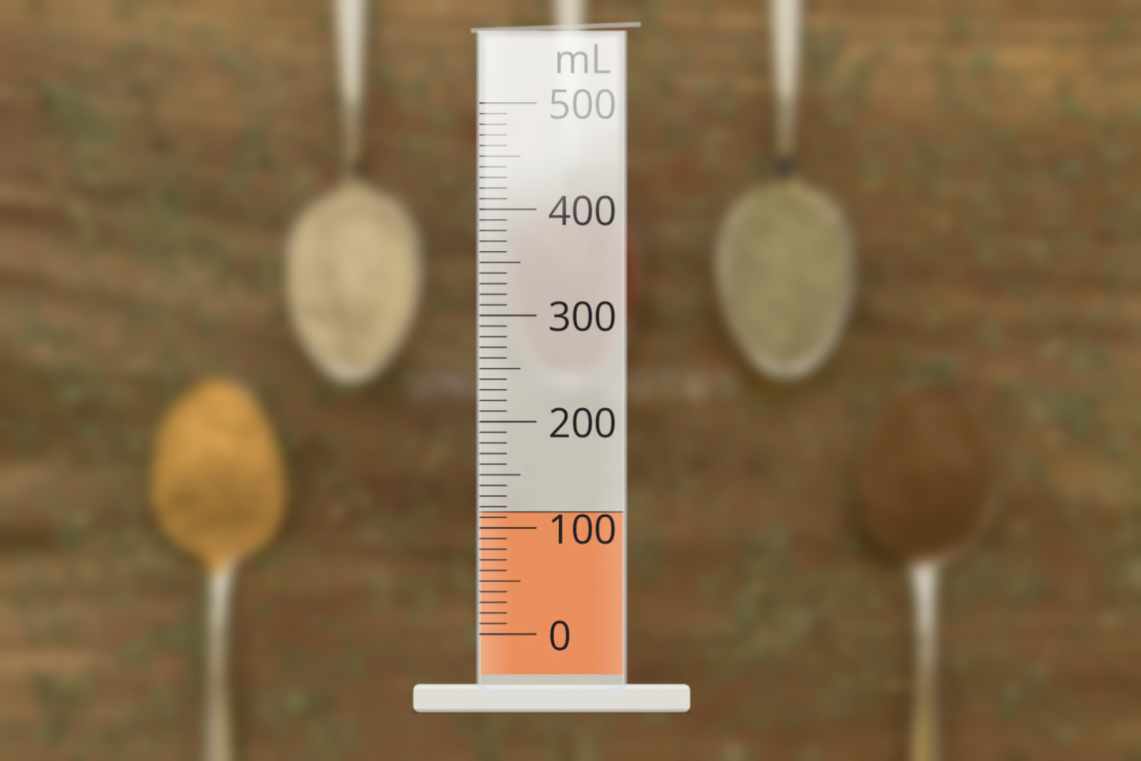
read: 115 mL
